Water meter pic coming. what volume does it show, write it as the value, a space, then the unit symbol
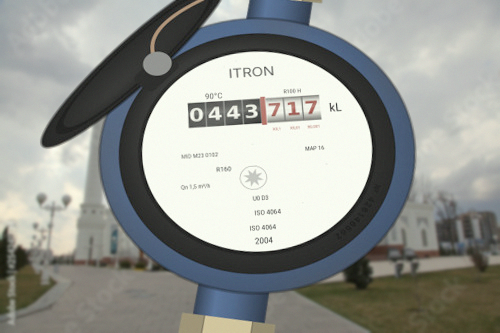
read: 443.717 kL
